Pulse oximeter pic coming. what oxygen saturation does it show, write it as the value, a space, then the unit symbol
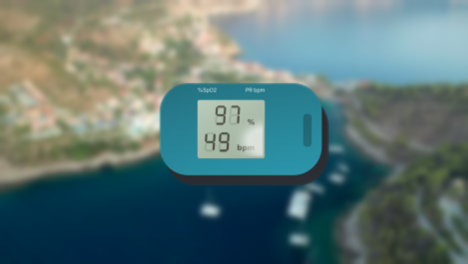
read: 97 %
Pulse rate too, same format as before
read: 49 bpm
